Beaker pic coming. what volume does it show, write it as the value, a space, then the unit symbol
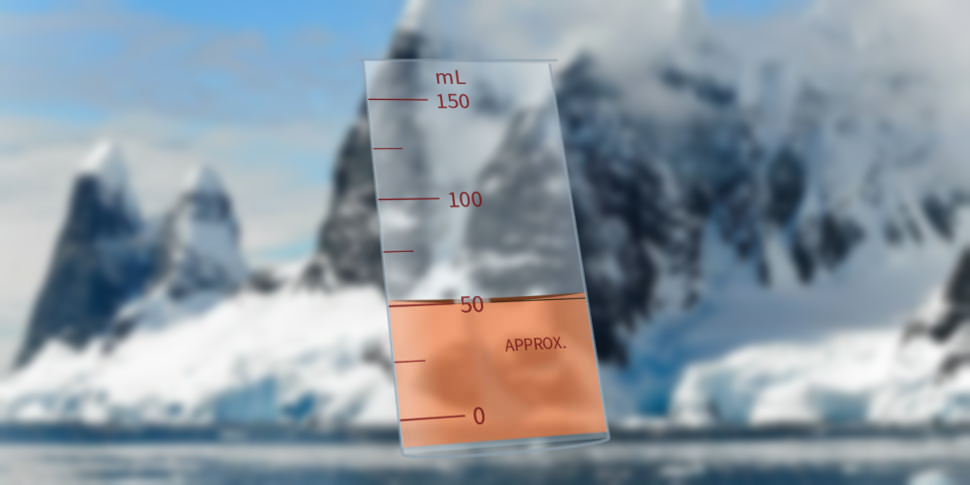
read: 50 mL
